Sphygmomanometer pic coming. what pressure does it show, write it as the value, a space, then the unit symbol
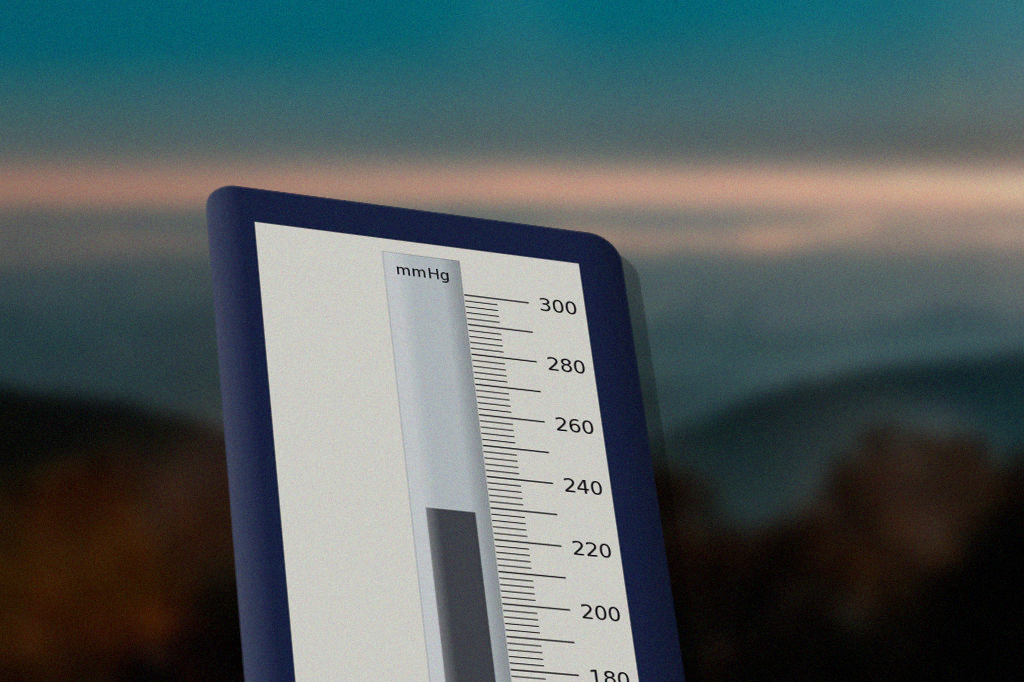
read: 228 mmHg
